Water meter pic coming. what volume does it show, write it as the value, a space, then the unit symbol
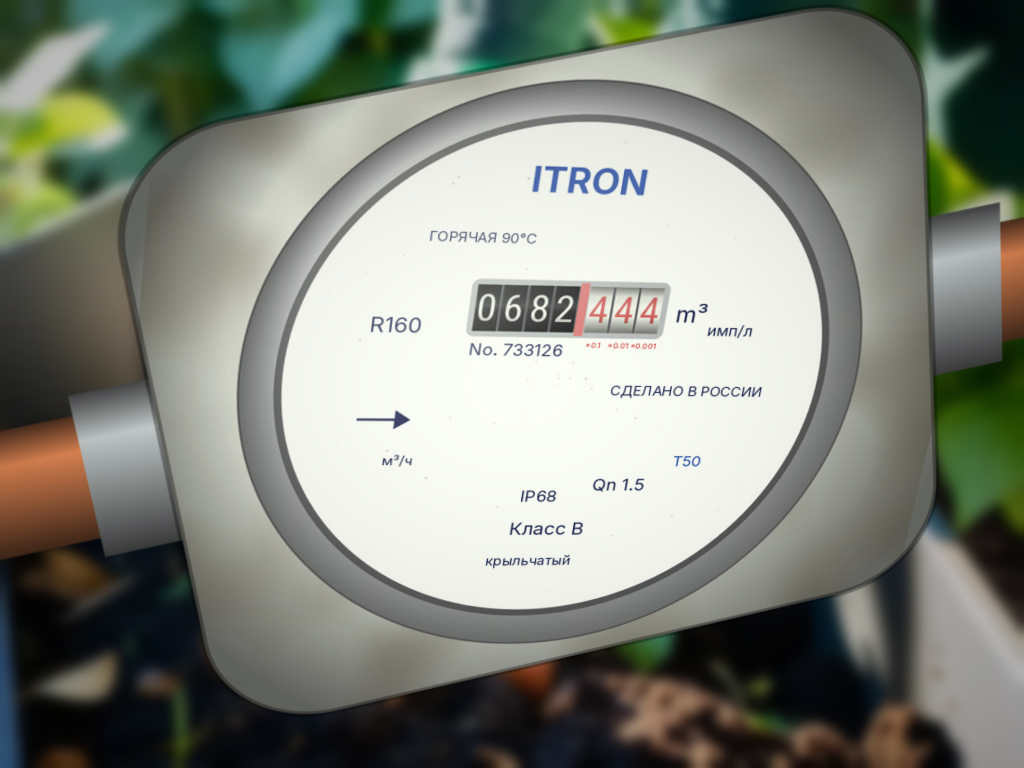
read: 682.444 m³
